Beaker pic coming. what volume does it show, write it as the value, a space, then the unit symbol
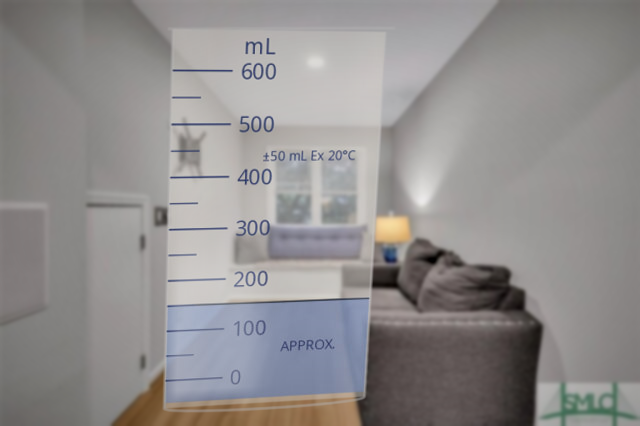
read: 150 mL
